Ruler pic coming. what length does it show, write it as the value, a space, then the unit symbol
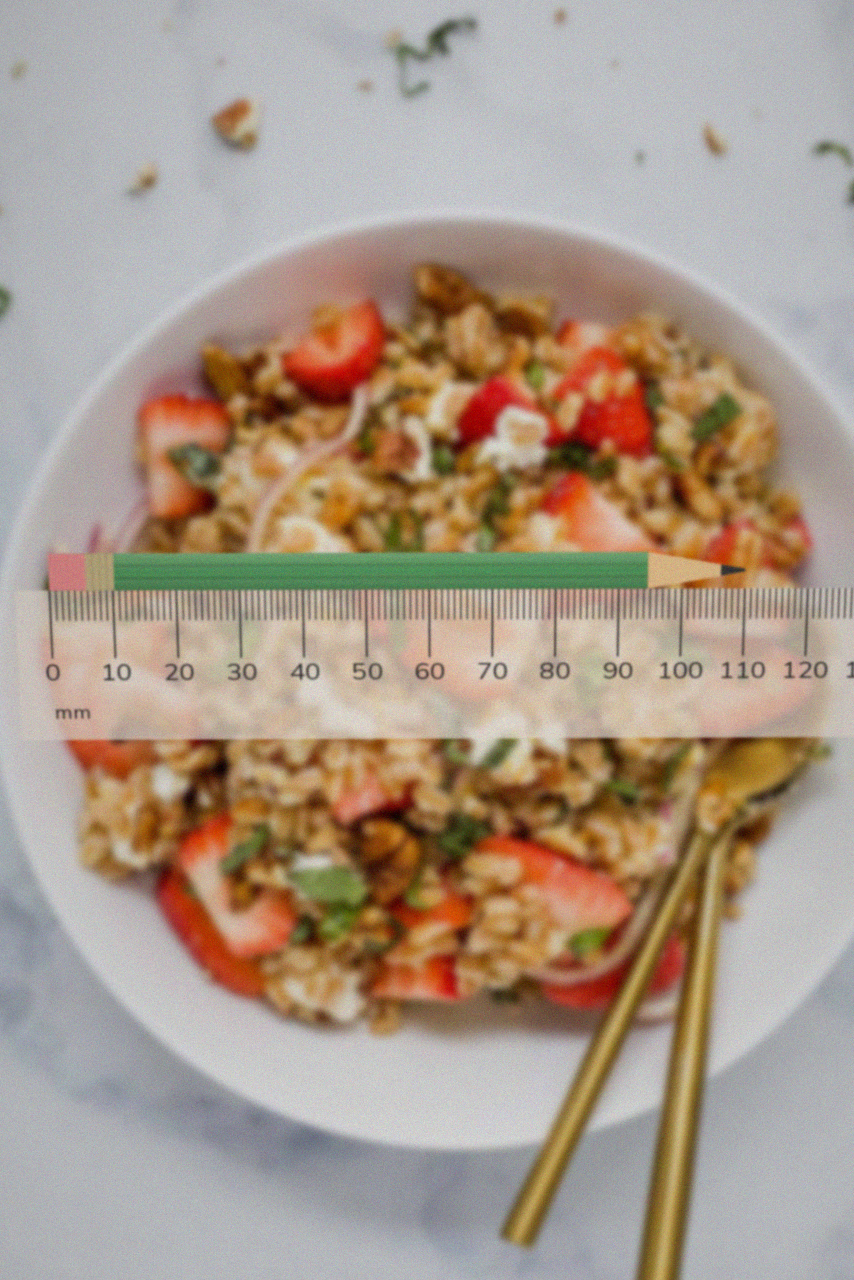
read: 110 mm
